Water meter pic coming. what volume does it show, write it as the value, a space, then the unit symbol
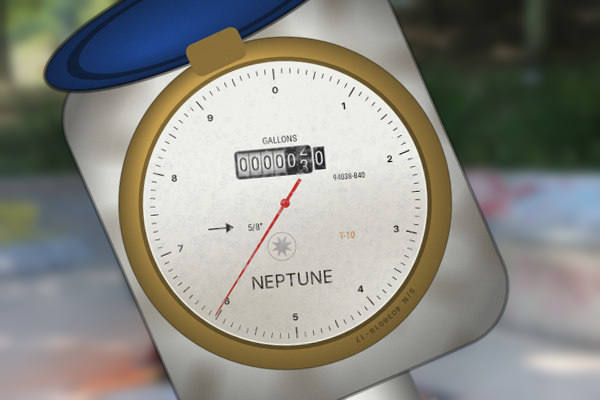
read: 26.0 gal
